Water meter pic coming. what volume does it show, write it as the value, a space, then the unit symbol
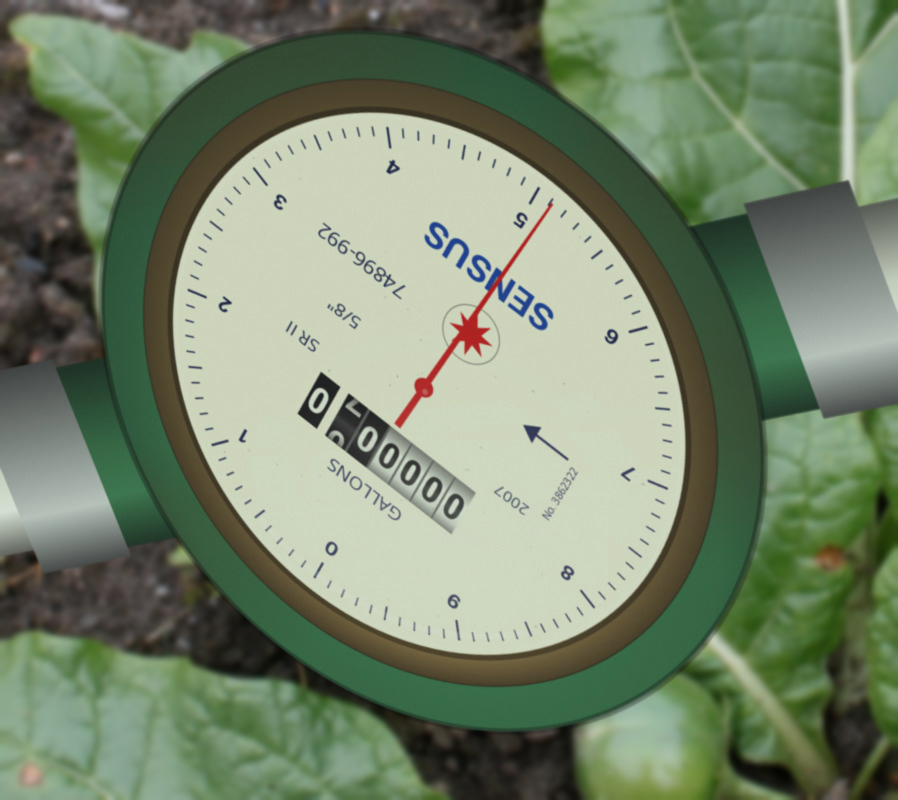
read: 65.1 gal
